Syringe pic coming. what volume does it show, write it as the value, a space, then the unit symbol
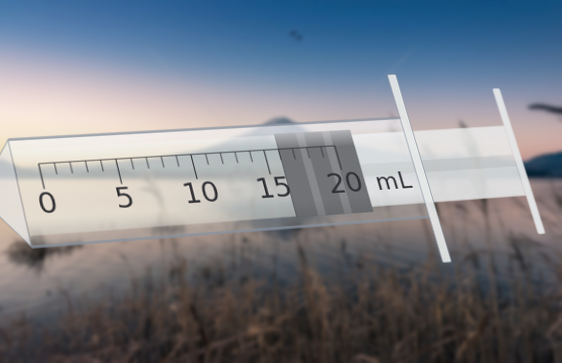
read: 16 mL
